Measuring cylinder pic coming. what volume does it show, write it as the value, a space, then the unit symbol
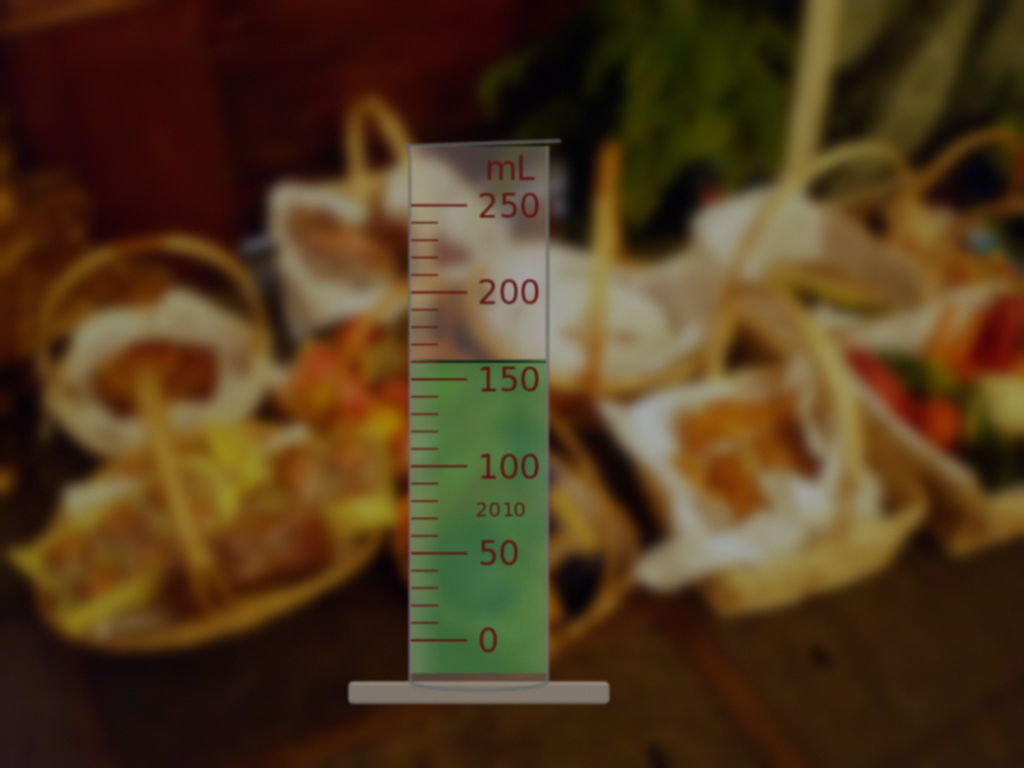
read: 160 mL
